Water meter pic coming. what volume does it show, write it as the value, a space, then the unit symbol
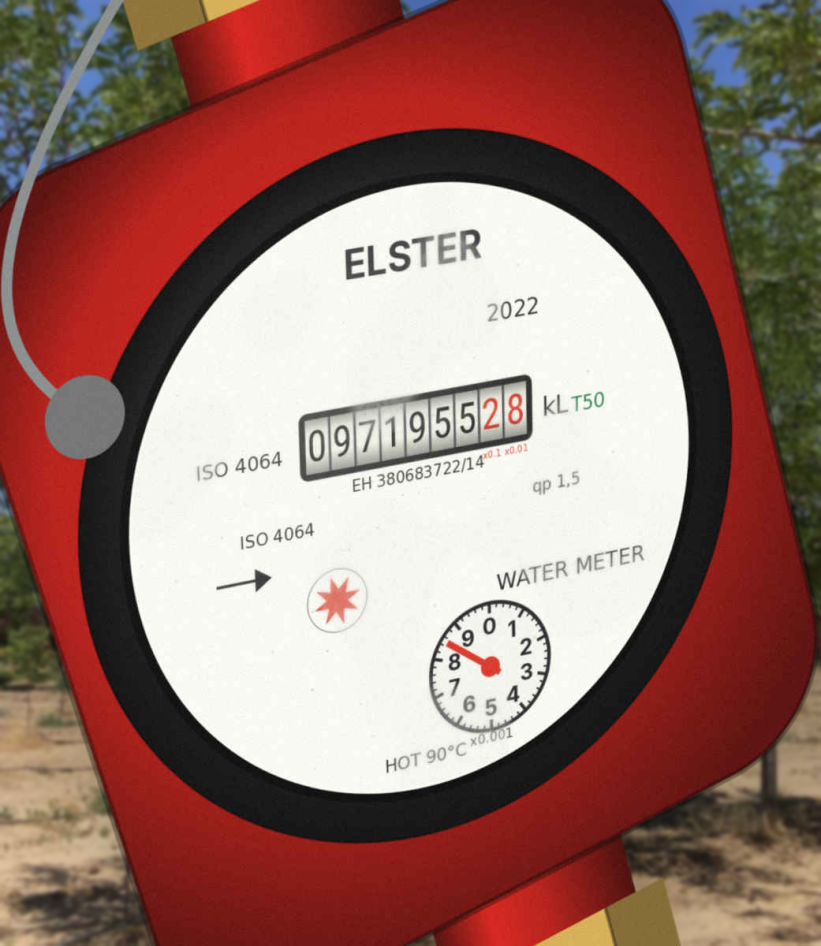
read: 971955.288 kL
